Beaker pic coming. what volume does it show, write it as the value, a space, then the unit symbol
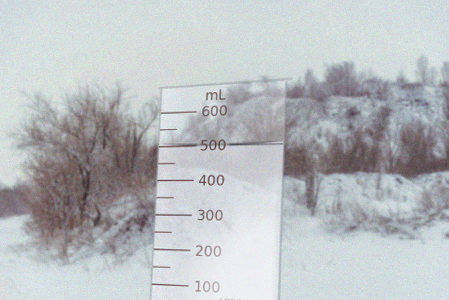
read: 500 mL
